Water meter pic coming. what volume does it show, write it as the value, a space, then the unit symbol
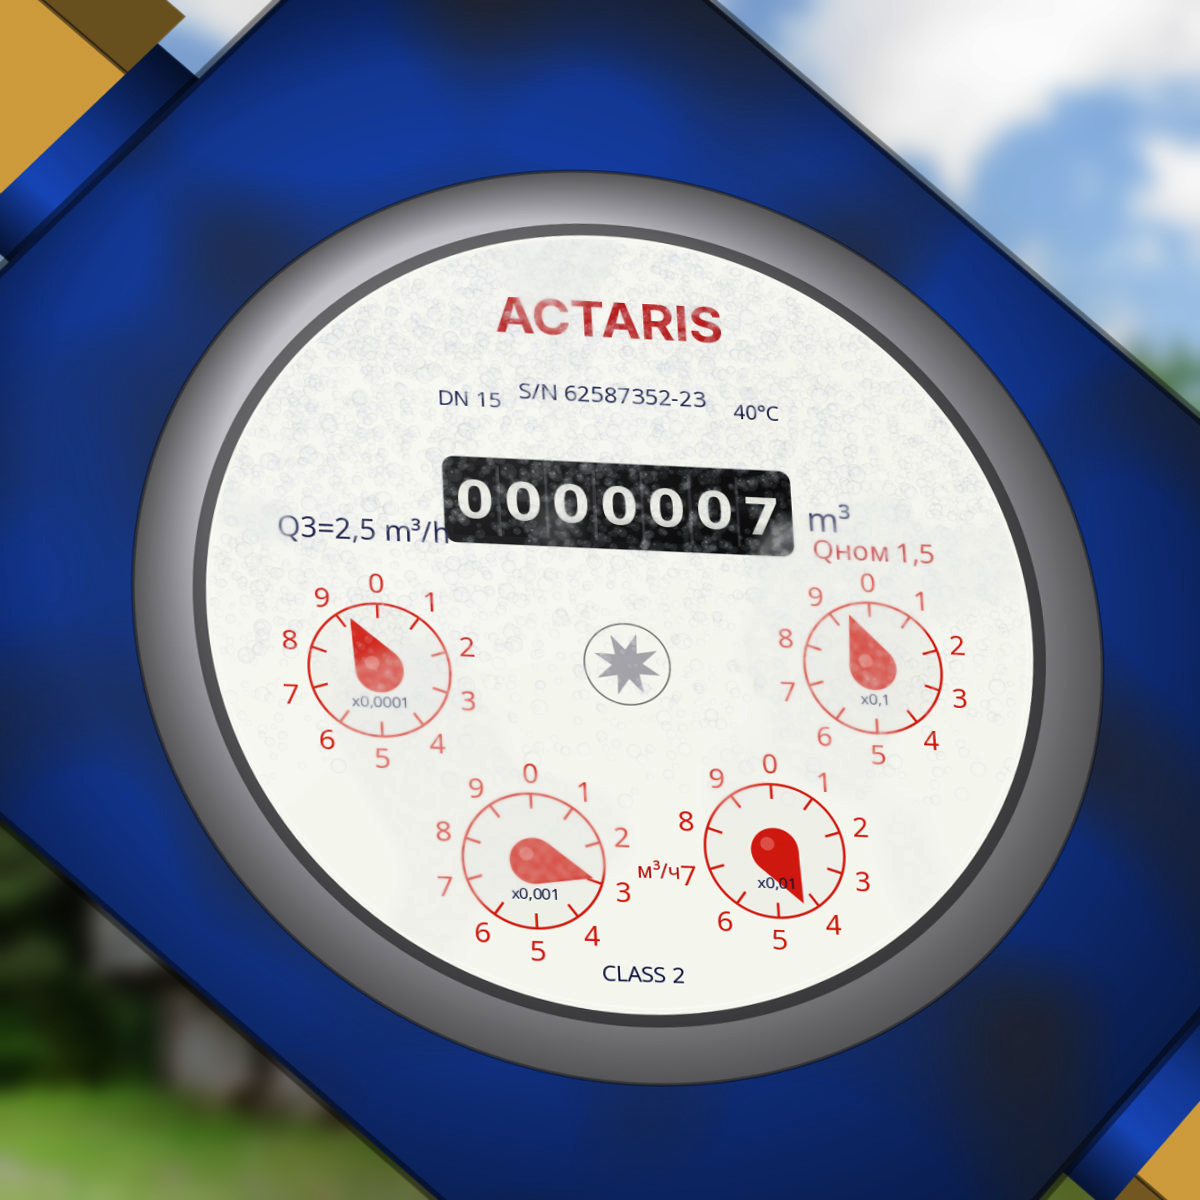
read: 6.9429 m³
